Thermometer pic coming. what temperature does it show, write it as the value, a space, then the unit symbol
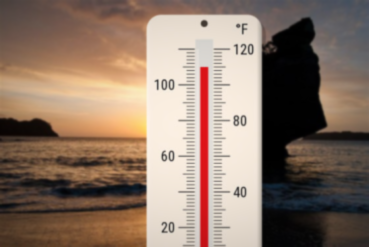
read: 110 °F
